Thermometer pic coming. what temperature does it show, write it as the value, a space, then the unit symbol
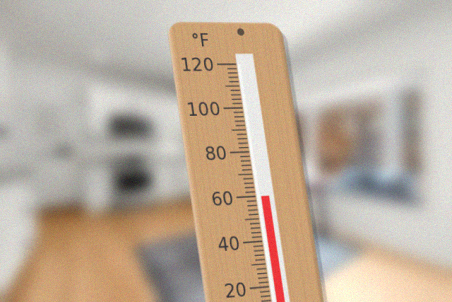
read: 60 °F
